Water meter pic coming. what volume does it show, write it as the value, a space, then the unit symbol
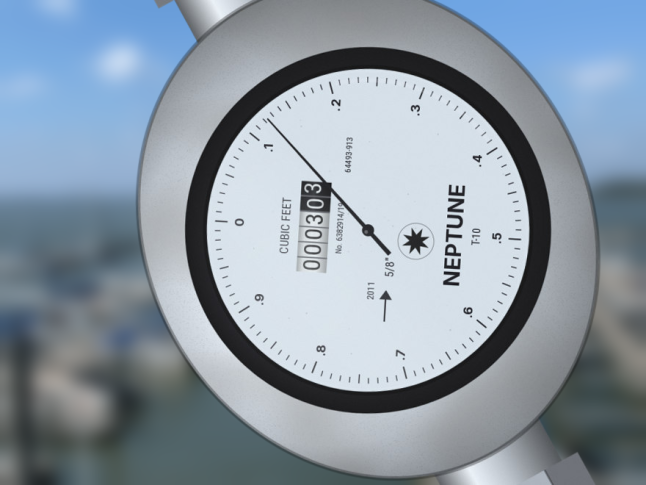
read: 303.12 ft³
